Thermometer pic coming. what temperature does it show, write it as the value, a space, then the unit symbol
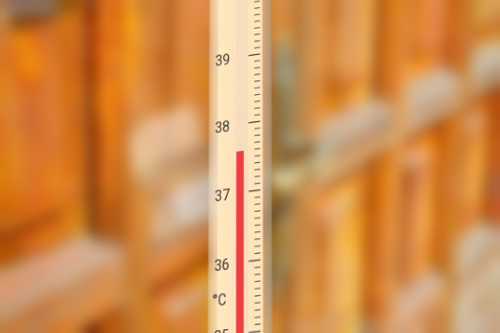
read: 37.6 °C
